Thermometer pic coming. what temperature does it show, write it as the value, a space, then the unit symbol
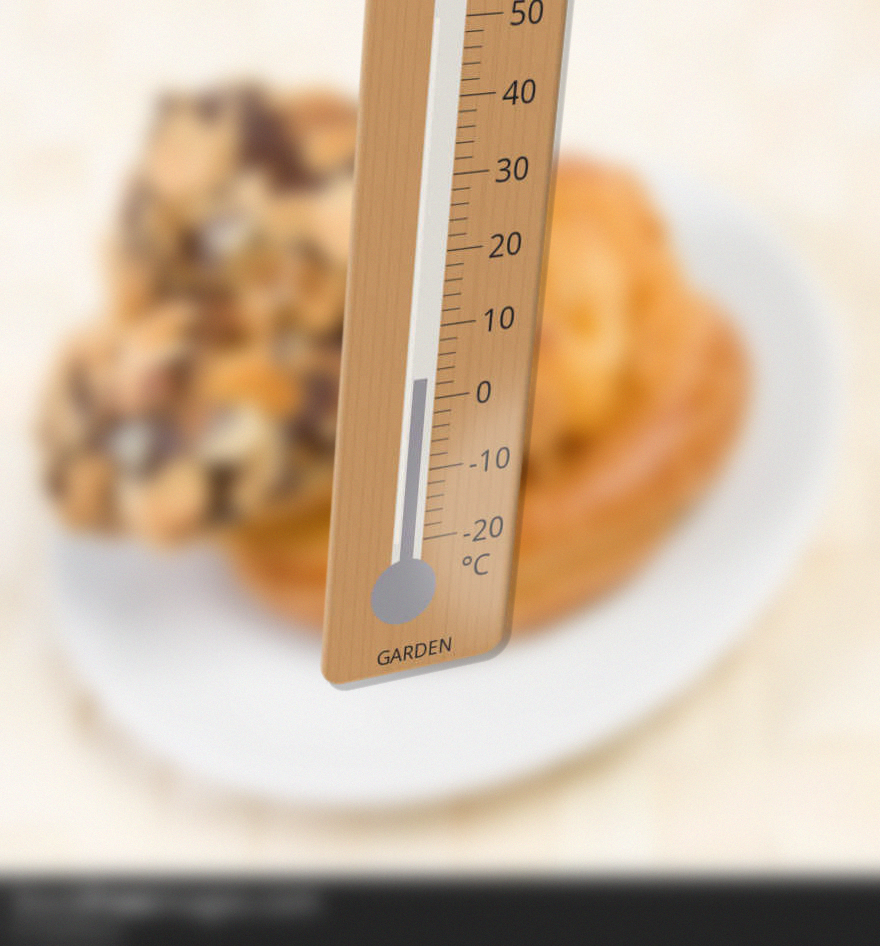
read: 3 °C
